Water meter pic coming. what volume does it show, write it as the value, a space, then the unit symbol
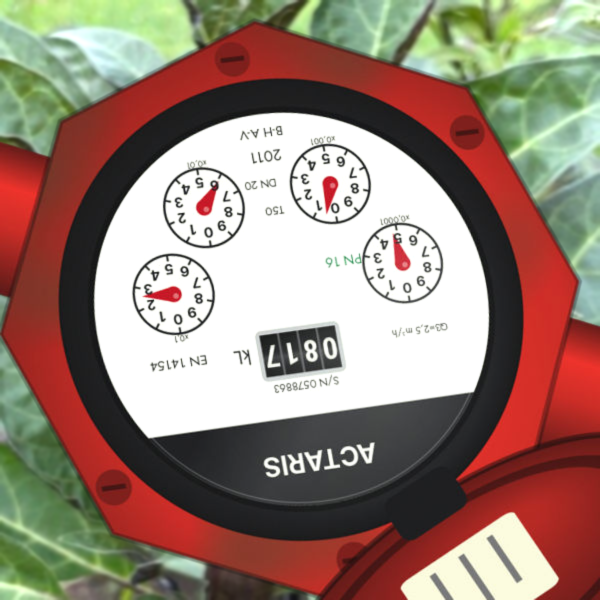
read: 817.2604 kL
